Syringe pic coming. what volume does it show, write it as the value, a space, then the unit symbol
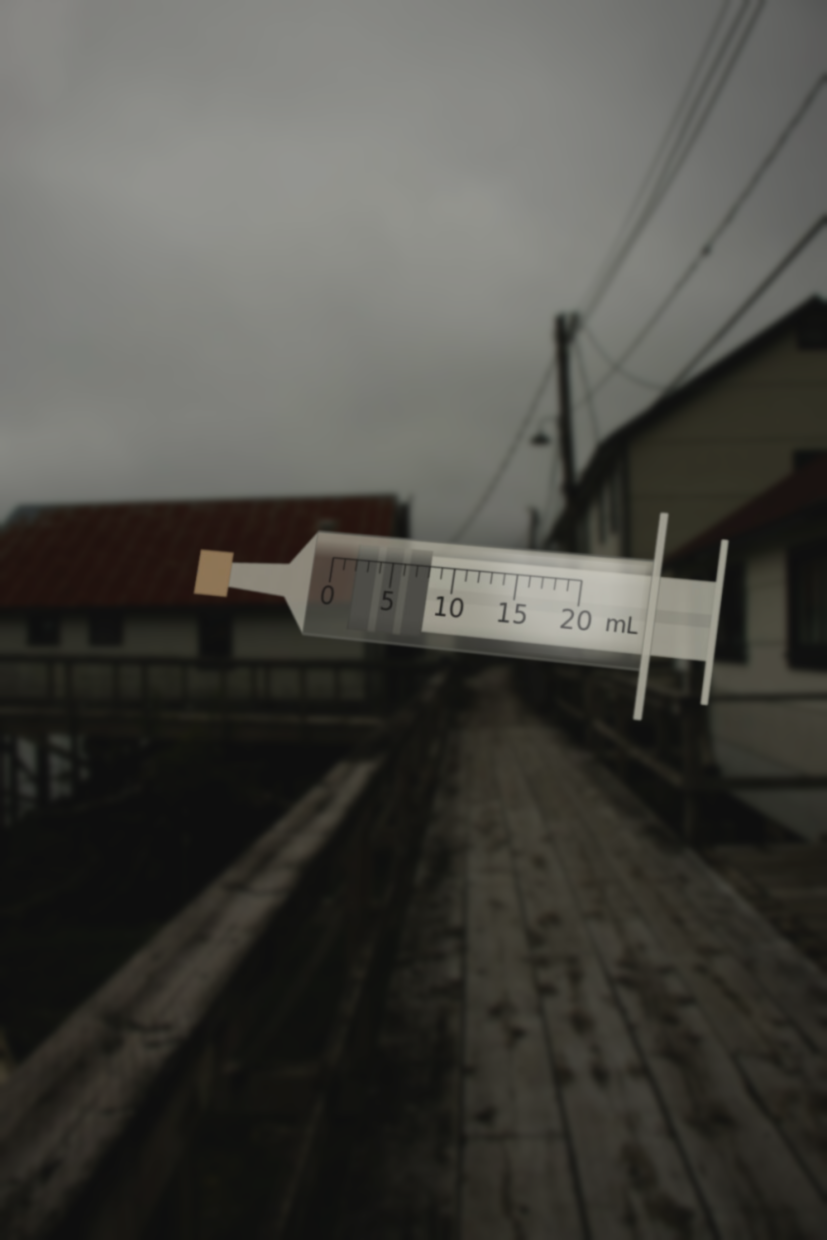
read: 2 mL
